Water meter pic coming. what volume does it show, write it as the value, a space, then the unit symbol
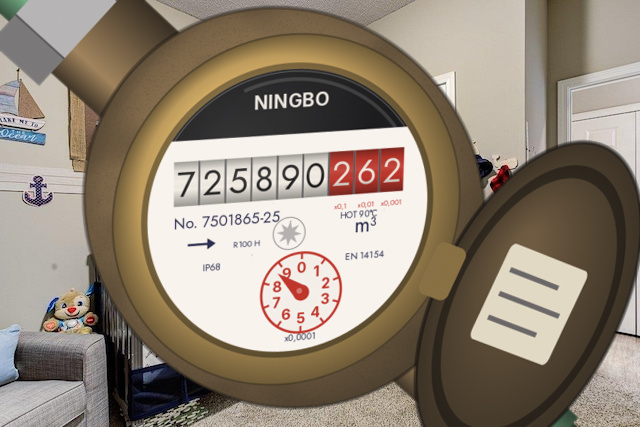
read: 725890.2628 m³
